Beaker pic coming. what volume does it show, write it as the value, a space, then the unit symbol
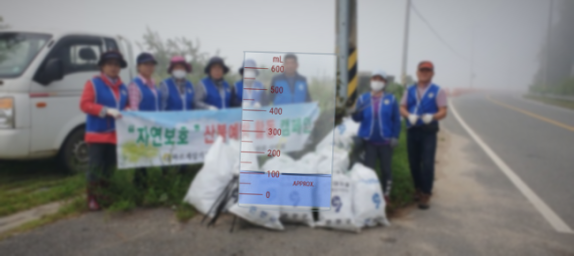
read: 100 mL
